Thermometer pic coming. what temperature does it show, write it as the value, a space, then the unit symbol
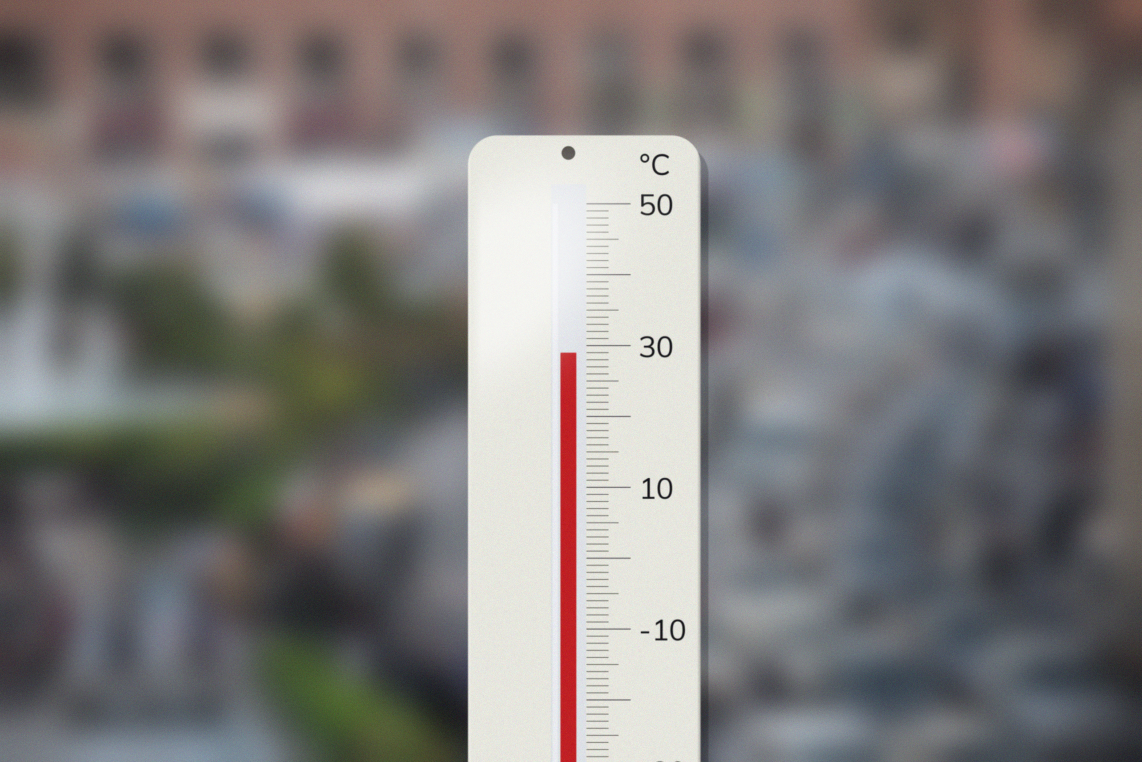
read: 29 °C
